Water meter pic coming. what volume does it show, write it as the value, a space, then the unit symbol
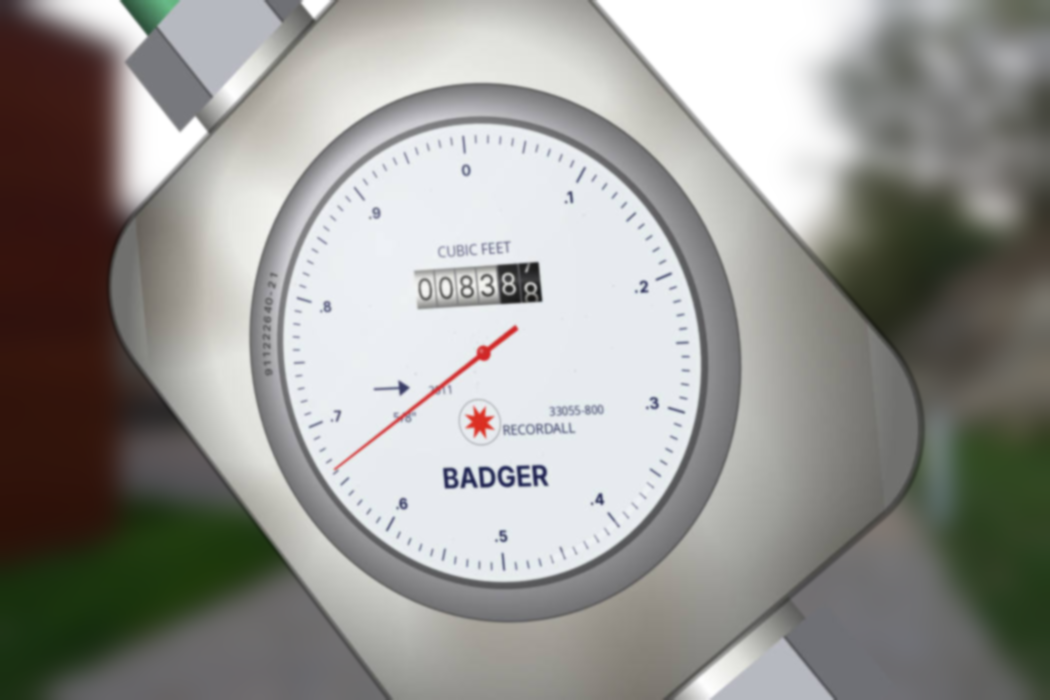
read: 8387.66 ft³
